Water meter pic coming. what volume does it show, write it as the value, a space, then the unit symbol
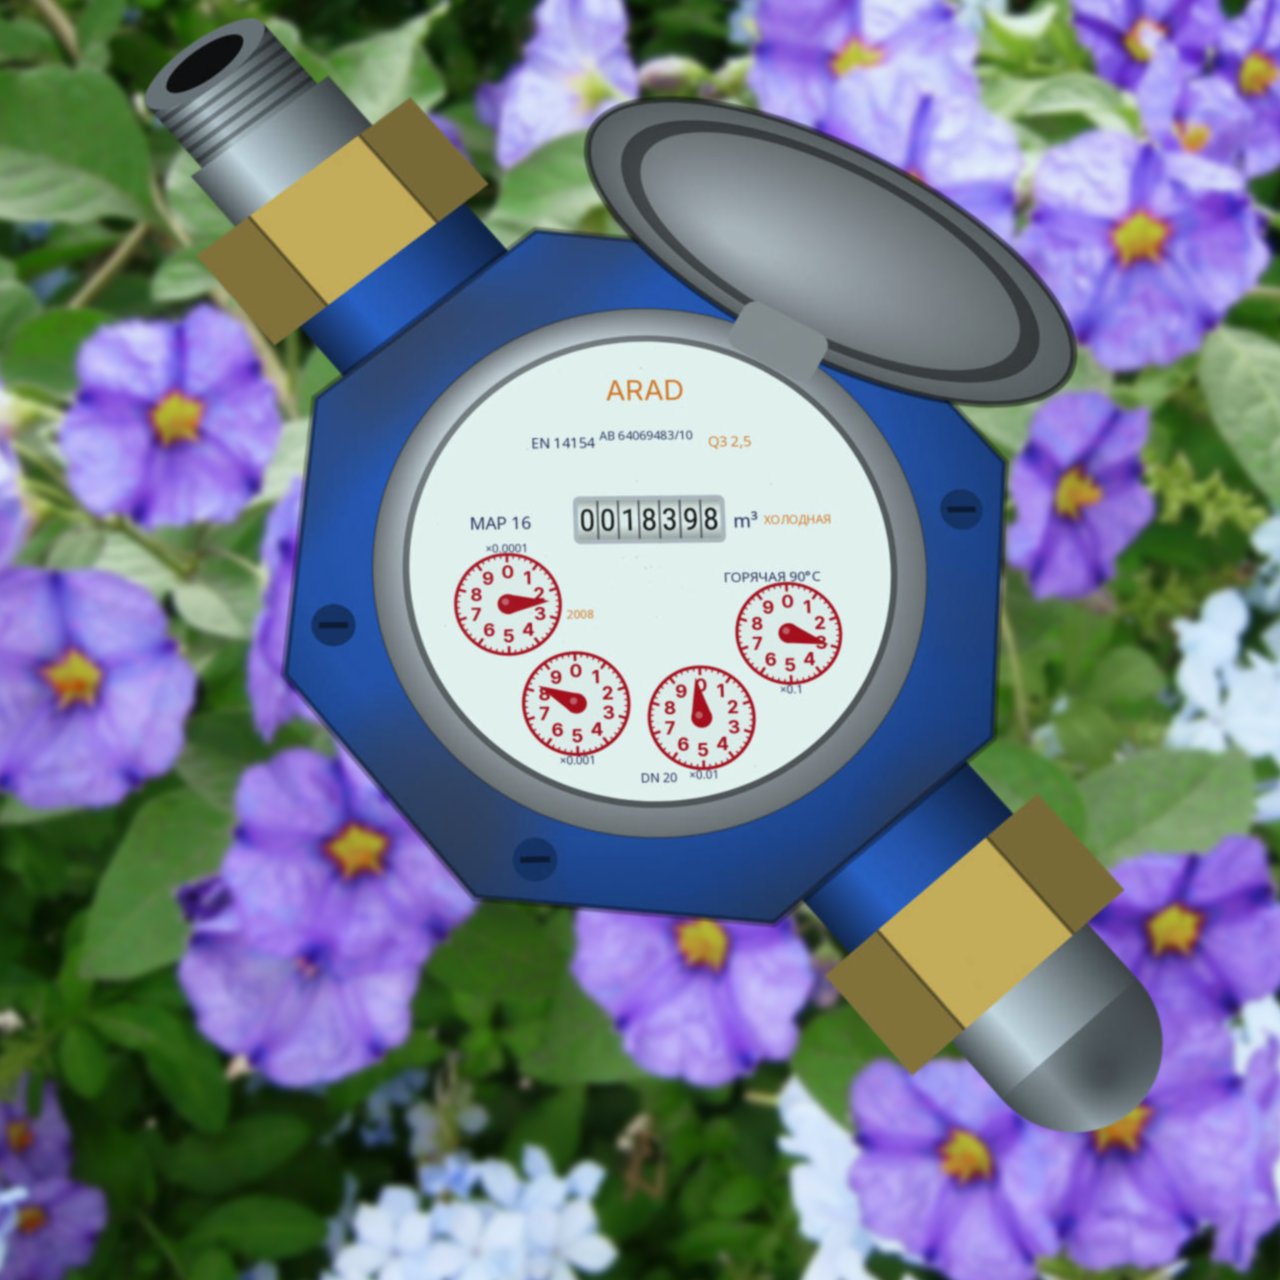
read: 18398.2982 m³
